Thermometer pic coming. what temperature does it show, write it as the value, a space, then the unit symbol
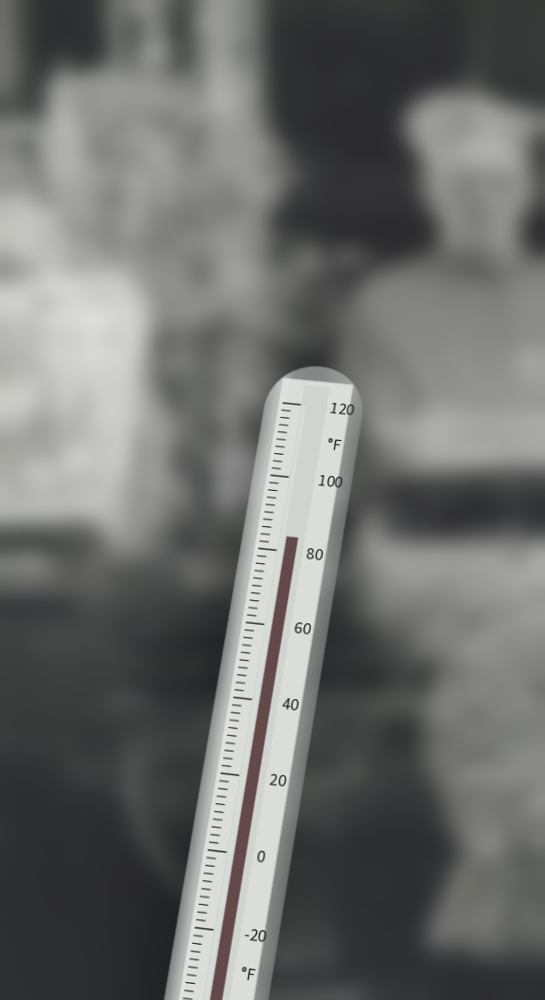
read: 84 °F
